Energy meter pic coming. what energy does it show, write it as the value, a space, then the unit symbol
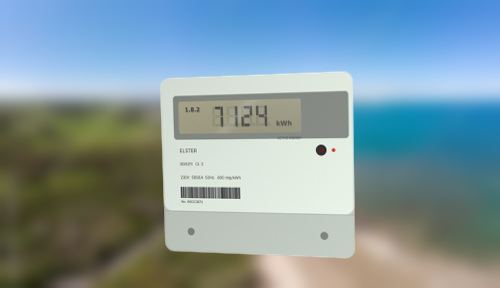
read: 7124 kWh
